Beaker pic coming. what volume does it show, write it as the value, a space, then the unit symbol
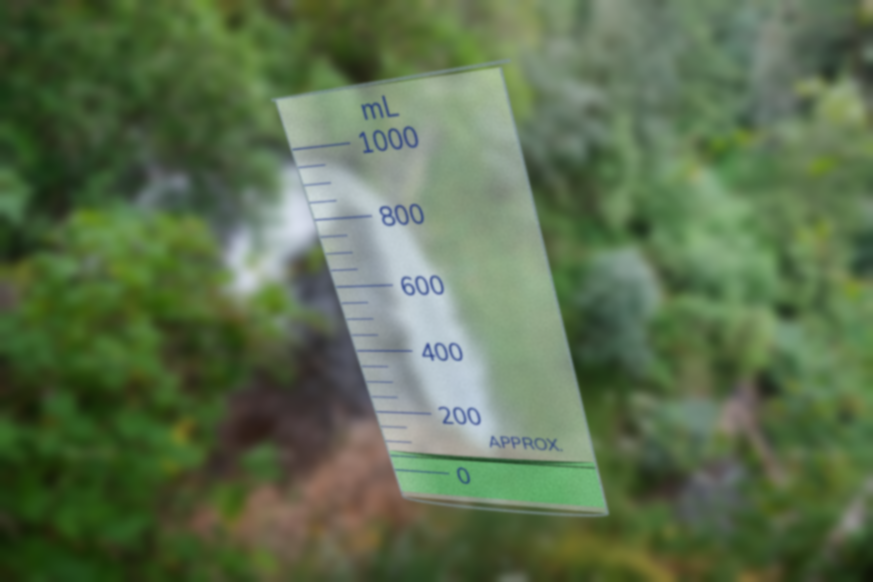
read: 50 mL
